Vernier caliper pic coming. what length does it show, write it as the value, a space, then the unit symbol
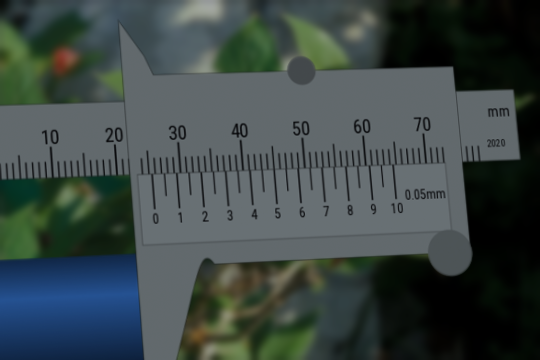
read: 25.5 mm
